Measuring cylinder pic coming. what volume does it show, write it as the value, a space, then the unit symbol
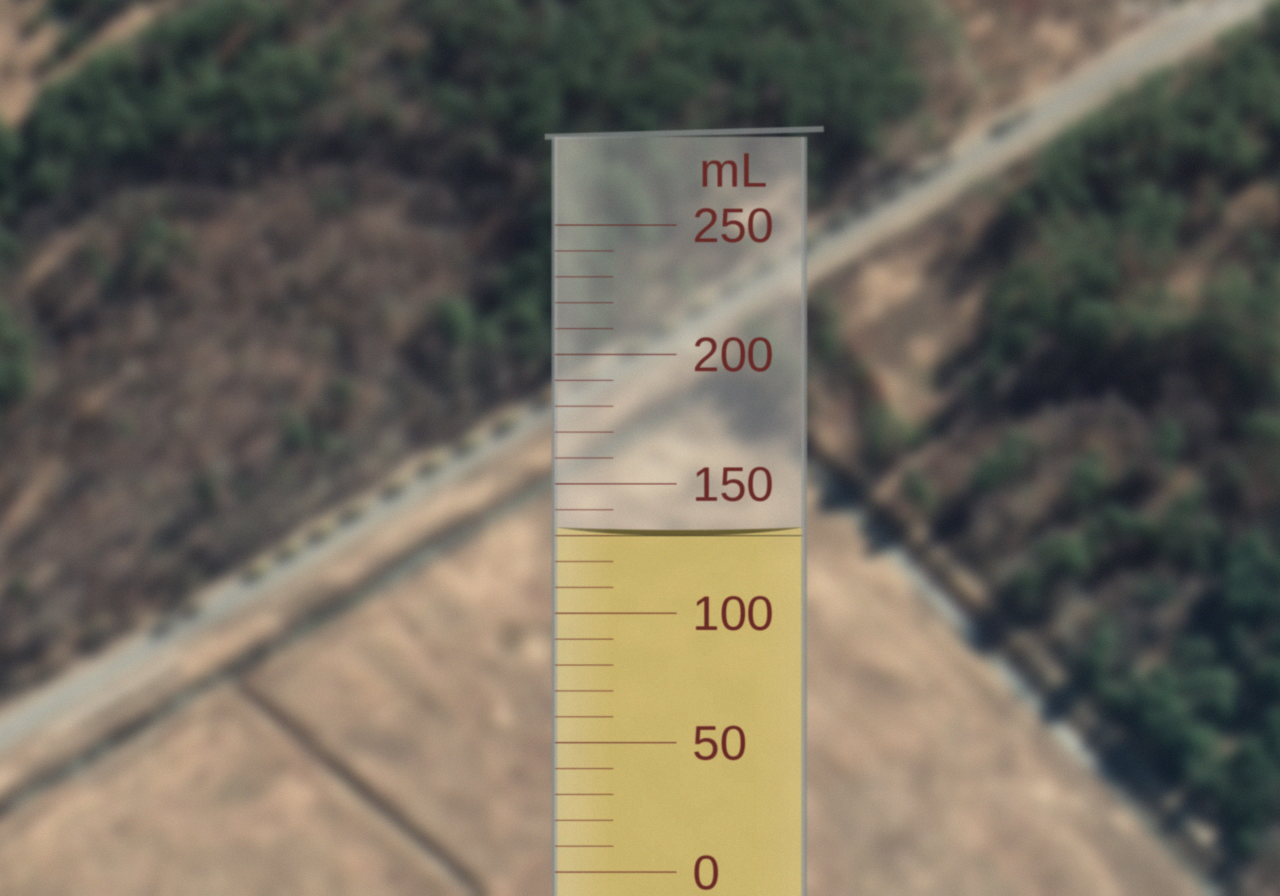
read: 130 mL
